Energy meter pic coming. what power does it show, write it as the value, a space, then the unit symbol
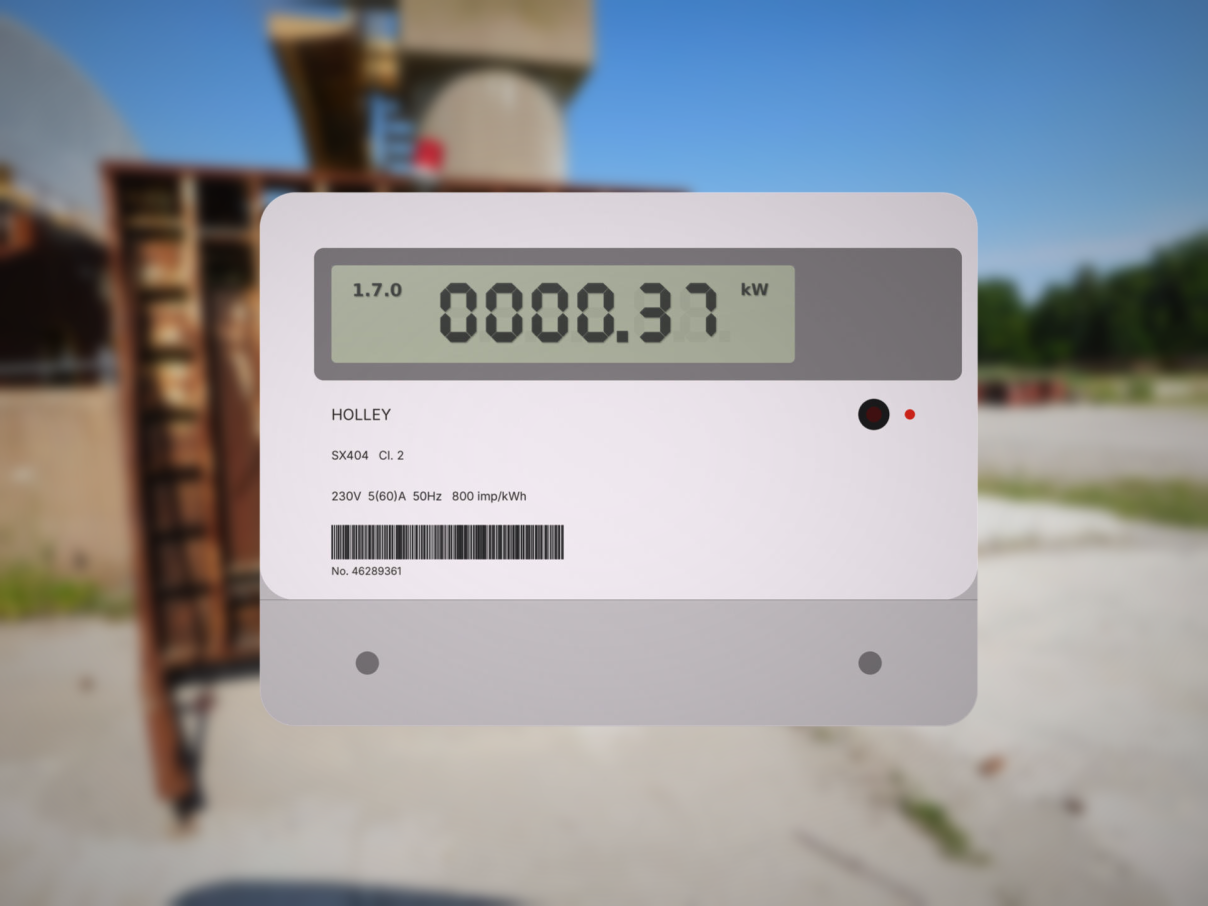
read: 0.37 kW
